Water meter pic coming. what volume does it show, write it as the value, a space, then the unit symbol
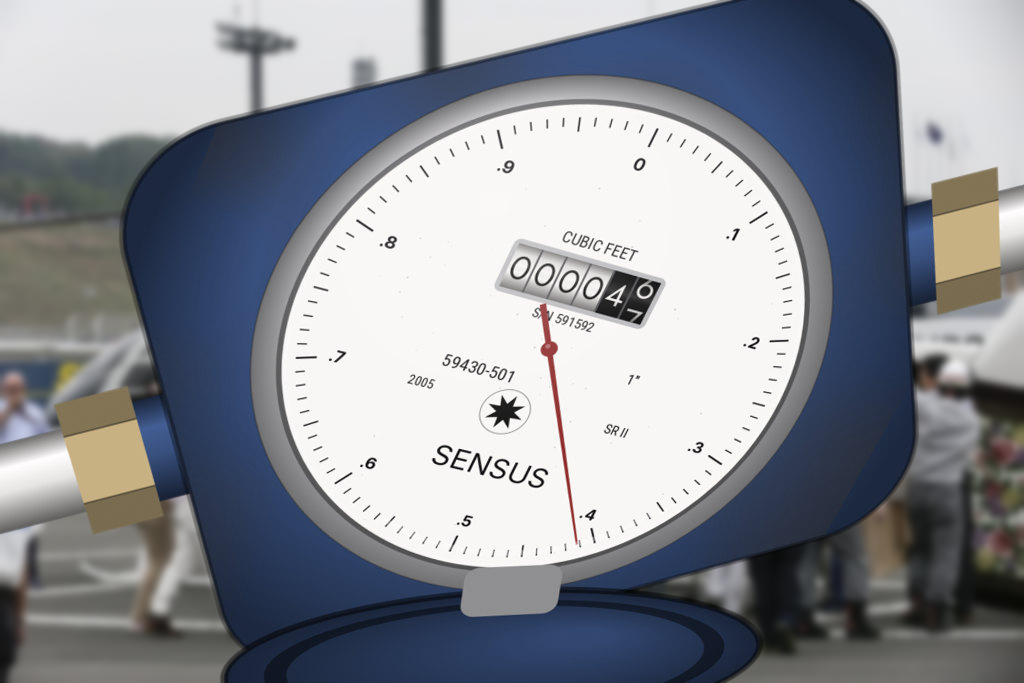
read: 46.41 ft³
